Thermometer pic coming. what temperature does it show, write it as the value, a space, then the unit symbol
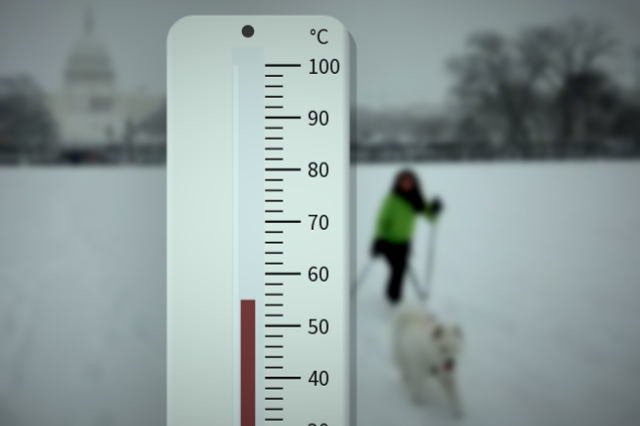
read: 55 °C
